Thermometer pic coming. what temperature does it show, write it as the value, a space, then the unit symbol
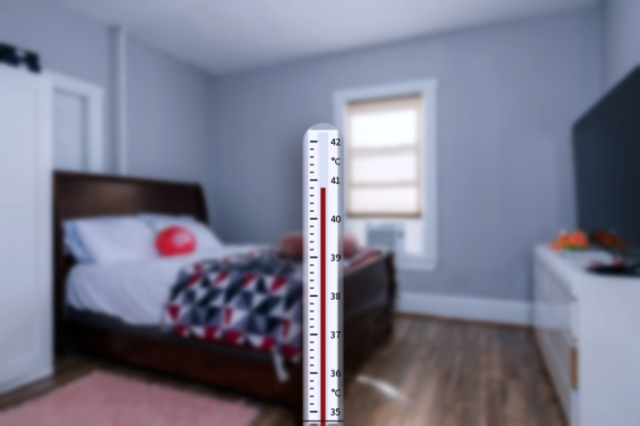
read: 40.8 °C
